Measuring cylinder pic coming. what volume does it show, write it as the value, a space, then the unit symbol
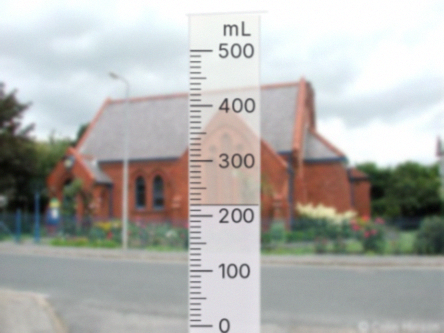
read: 220 mL
